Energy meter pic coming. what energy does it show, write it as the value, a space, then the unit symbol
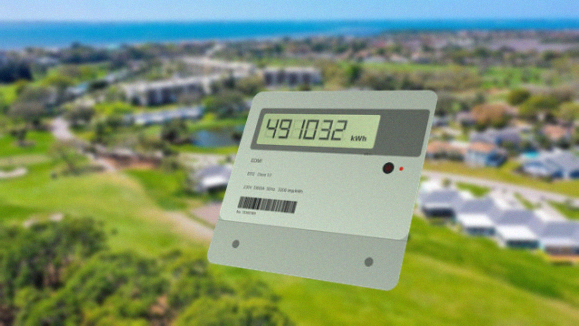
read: 491032 kWh
